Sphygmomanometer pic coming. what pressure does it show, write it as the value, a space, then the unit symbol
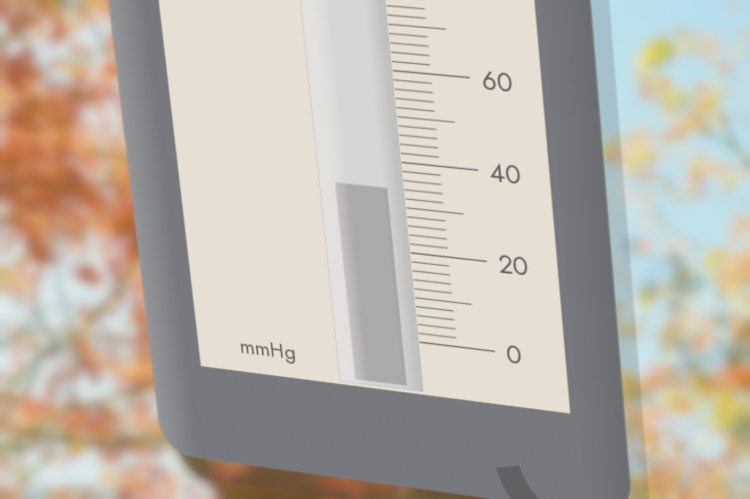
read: 34 mmHg
